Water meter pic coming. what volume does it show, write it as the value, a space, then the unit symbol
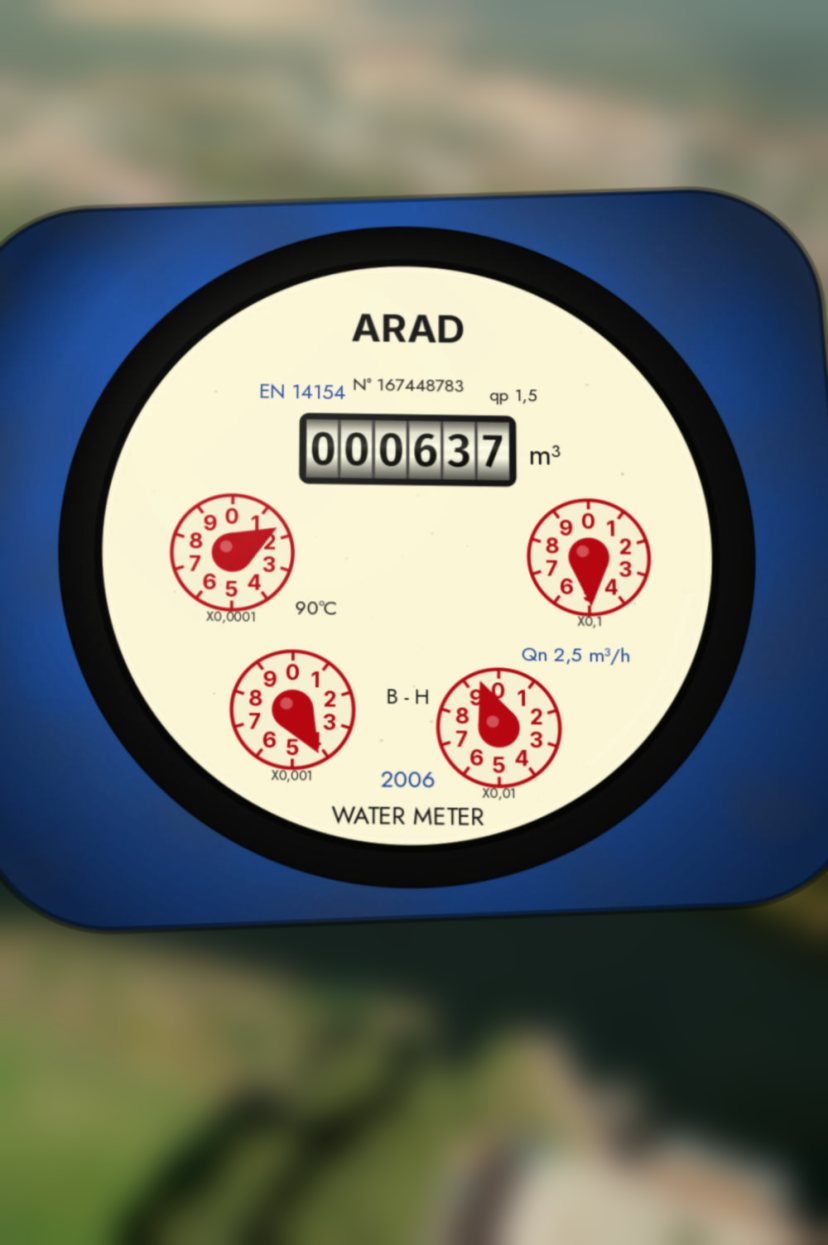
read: 637.4941 m³
